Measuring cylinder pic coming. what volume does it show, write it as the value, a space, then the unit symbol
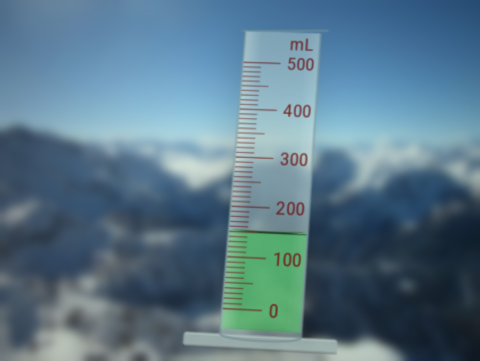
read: 150 mL
